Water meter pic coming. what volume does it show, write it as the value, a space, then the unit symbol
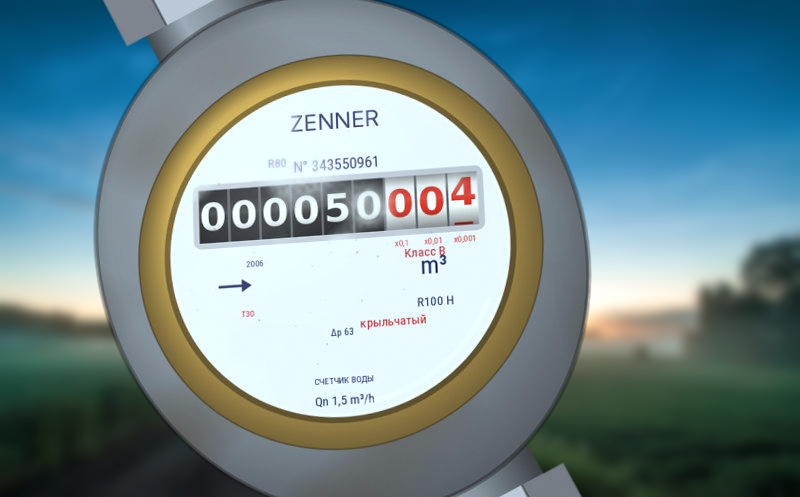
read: 50.004 m³
